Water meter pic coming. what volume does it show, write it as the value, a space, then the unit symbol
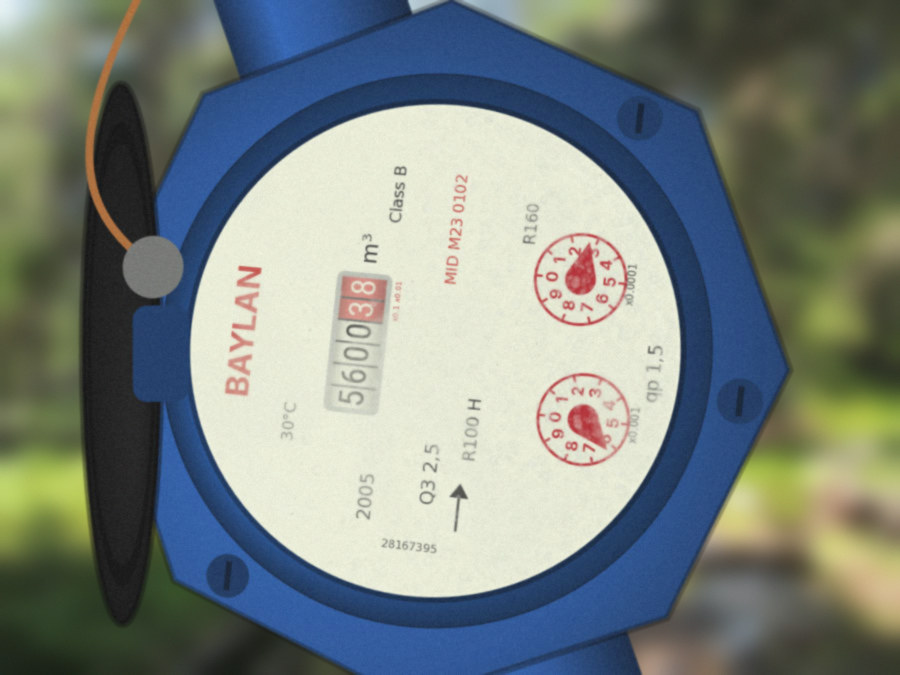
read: 5600.3862 m³
